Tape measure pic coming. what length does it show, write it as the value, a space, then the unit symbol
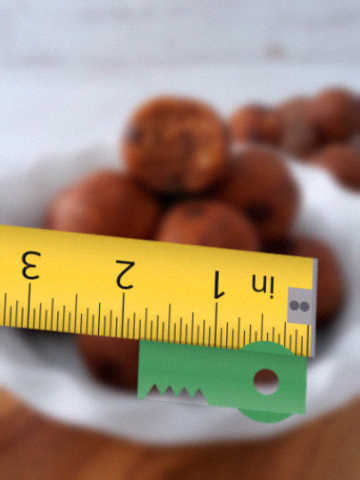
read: 1.8125 in
